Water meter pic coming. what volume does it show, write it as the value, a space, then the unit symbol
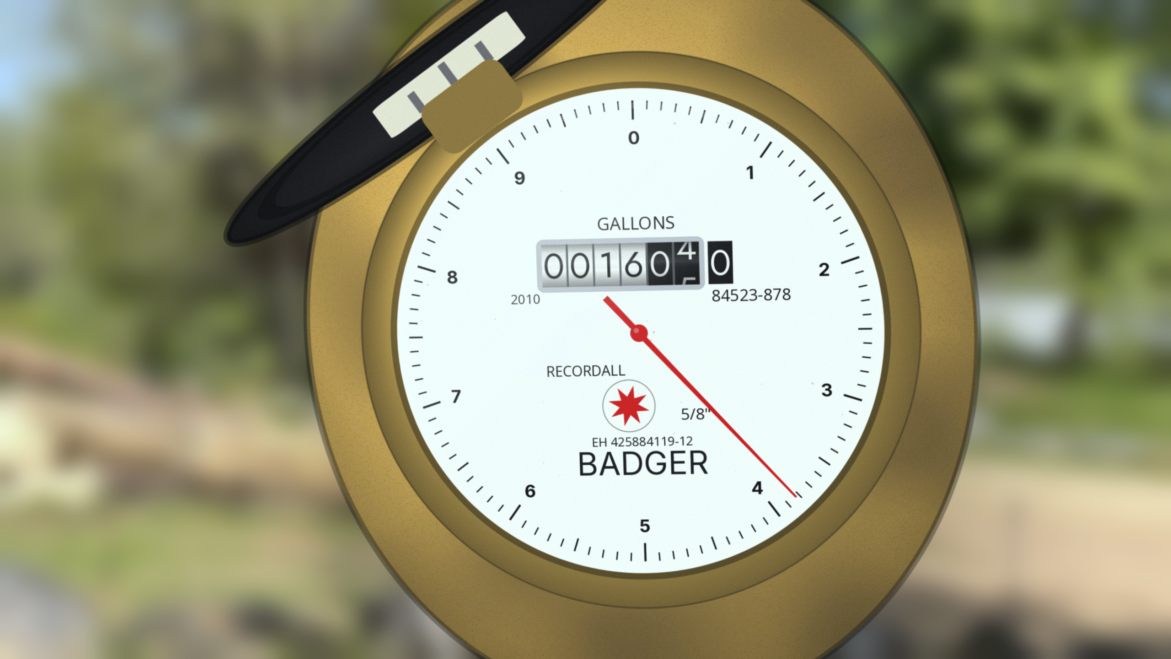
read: 16043.8 gal
